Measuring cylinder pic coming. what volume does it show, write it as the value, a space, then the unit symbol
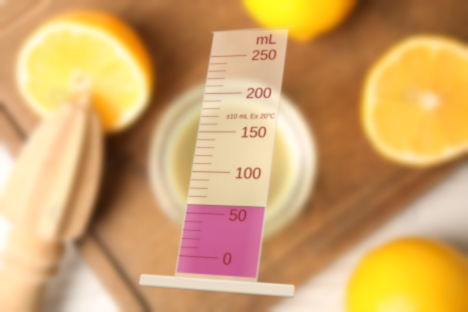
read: 60 mL
